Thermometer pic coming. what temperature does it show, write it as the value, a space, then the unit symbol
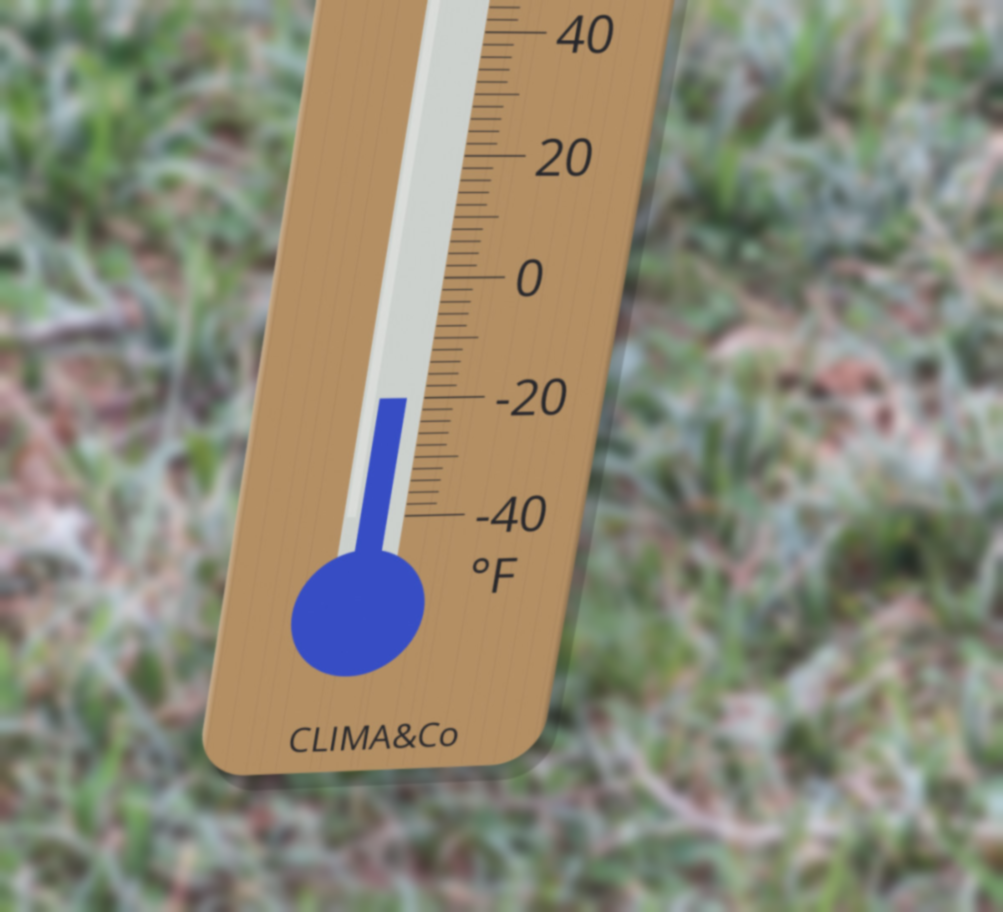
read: -20 °F
